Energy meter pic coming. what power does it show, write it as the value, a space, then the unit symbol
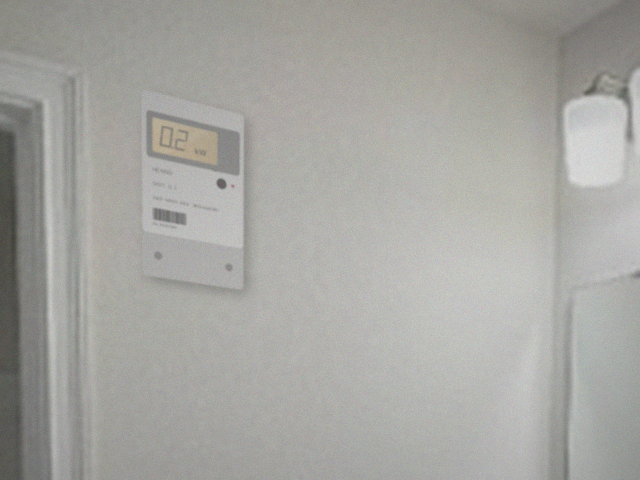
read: 0.2 kW
